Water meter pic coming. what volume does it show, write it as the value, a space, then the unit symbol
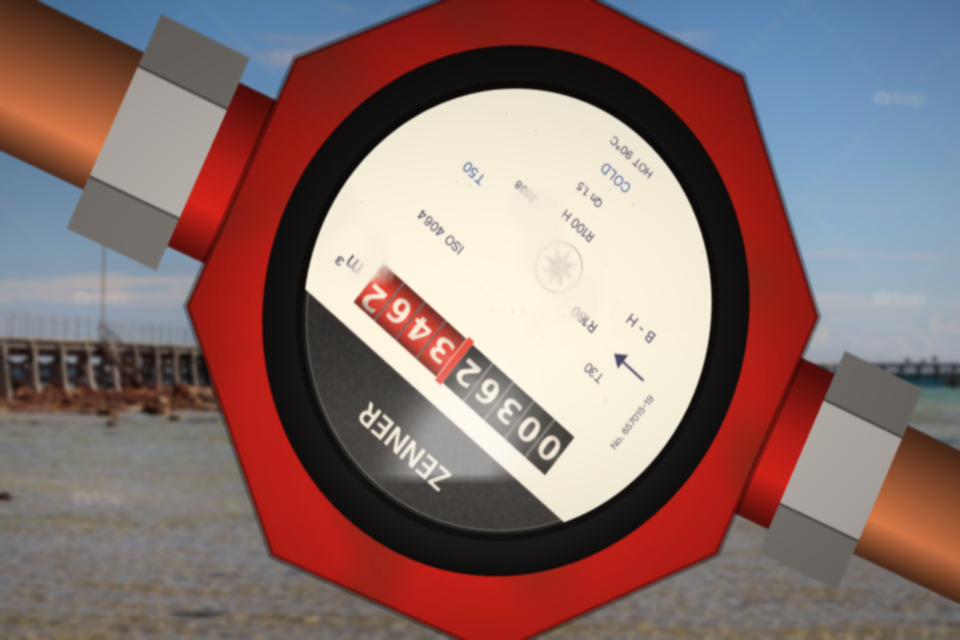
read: 362.3462 m³
